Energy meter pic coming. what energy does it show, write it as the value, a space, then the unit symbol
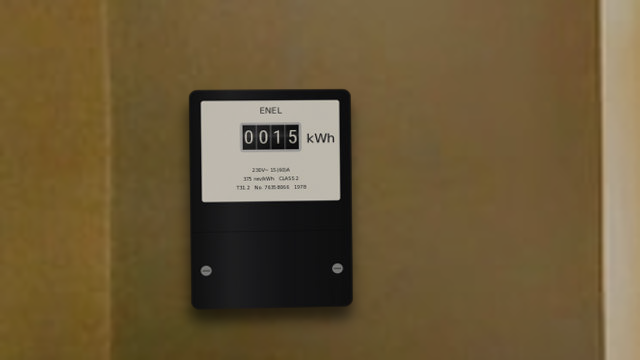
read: 15 kWh
